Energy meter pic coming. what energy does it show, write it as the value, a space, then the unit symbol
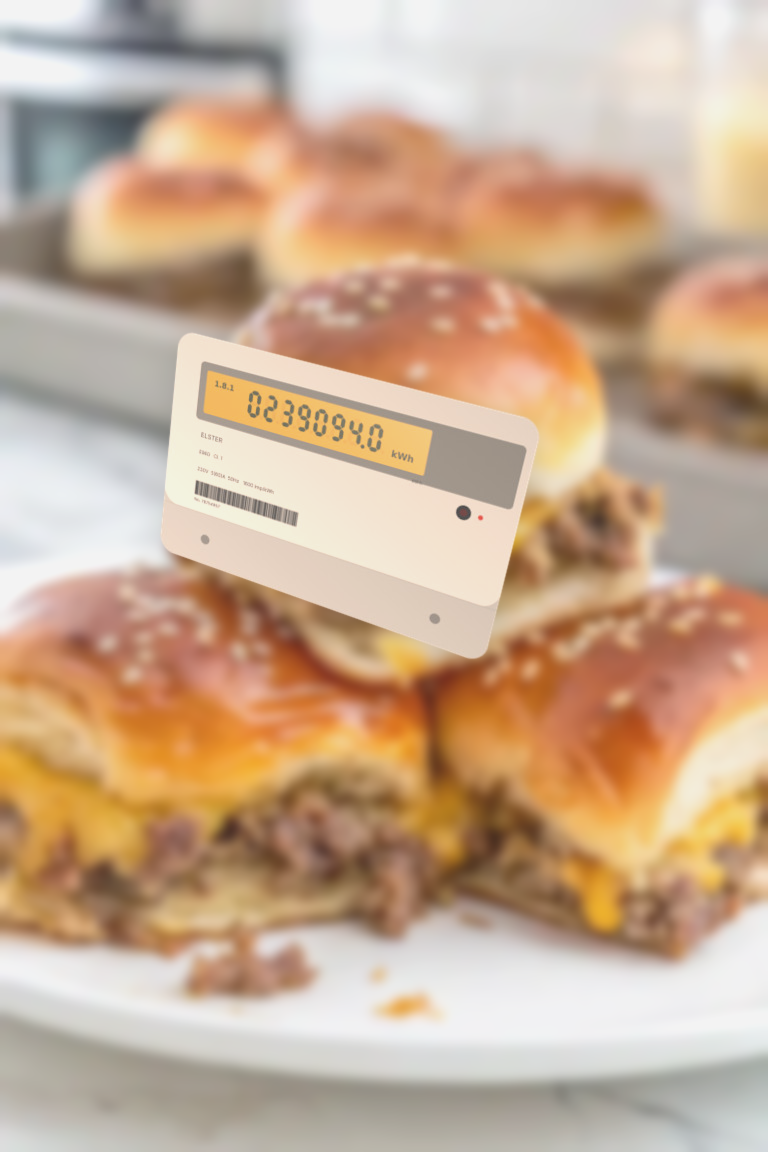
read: 239094.0 kWh
